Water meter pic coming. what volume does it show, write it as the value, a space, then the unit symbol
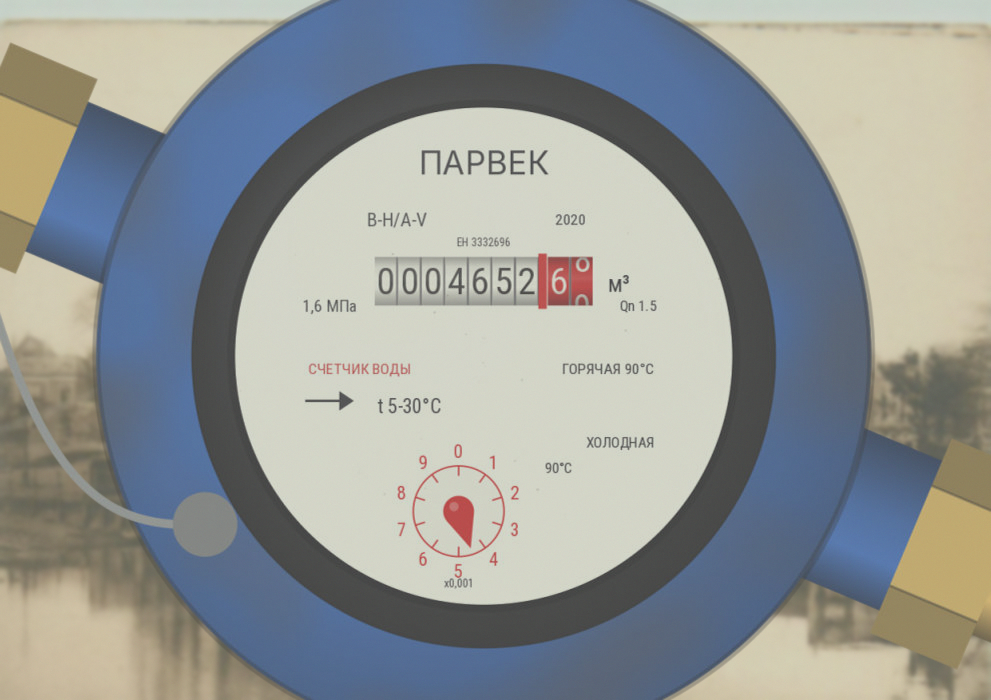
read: 4652.684 m³
